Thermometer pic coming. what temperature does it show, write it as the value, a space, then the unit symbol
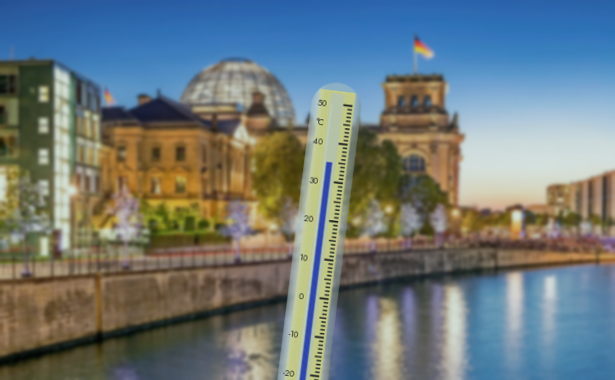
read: 35 °C
